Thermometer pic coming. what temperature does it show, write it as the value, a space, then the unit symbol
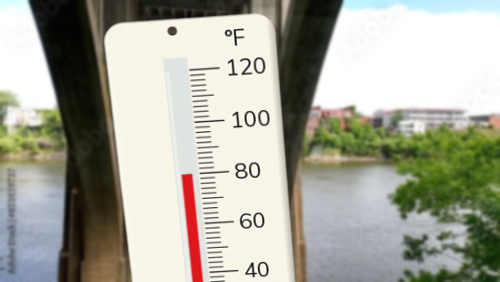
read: 80 °F
